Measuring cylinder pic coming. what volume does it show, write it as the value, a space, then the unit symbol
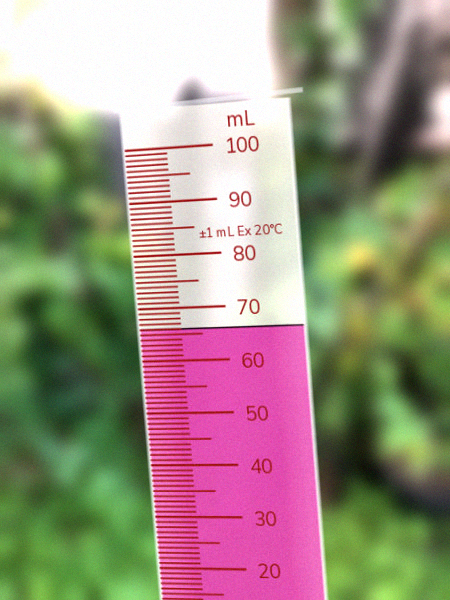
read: 66 mL
